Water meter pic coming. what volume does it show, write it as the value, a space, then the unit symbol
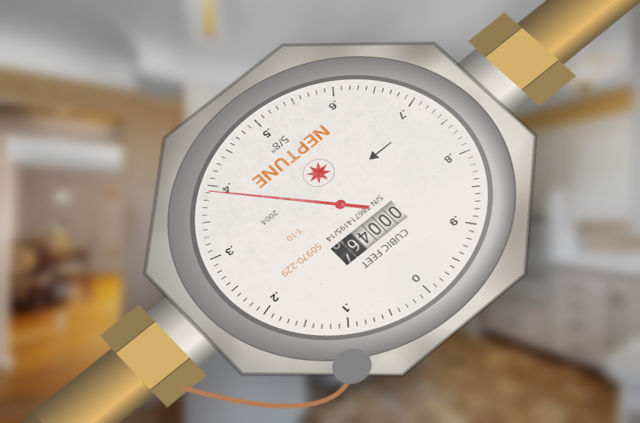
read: 467.39 ft³
